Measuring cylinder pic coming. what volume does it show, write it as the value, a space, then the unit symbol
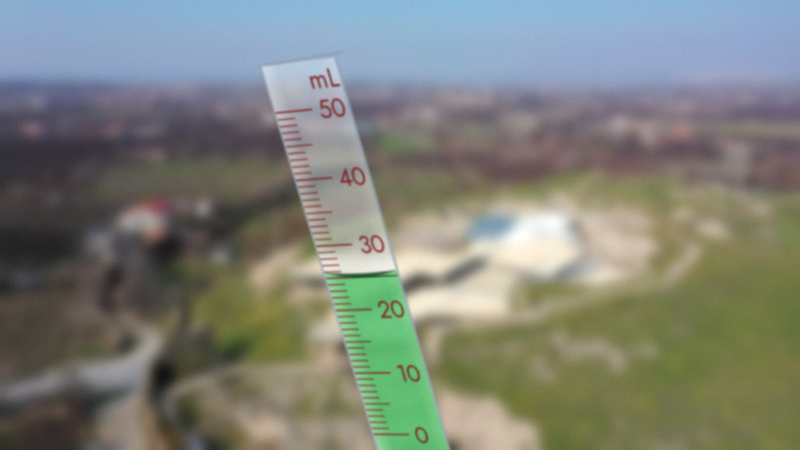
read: 25 mL
